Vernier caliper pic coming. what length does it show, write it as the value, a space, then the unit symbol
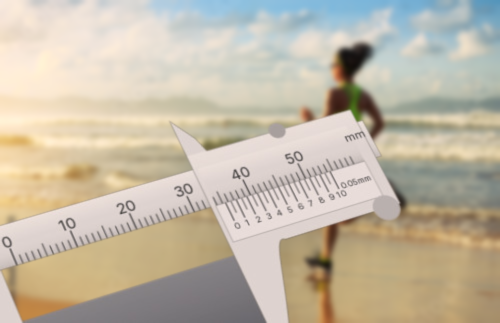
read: 35.5 mm
